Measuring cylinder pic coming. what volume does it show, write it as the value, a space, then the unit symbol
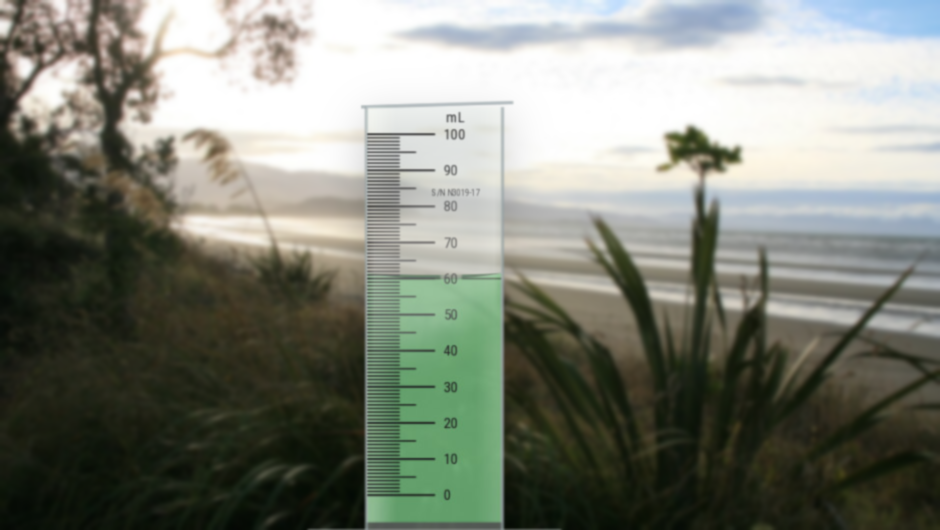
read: 60 mL
